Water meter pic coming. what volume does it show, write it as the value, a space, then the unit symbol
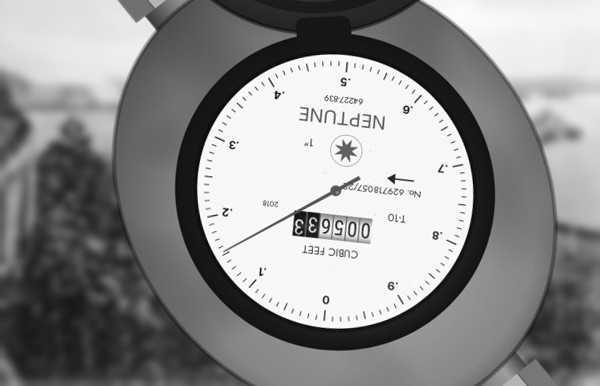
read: 5633.15 ft³
